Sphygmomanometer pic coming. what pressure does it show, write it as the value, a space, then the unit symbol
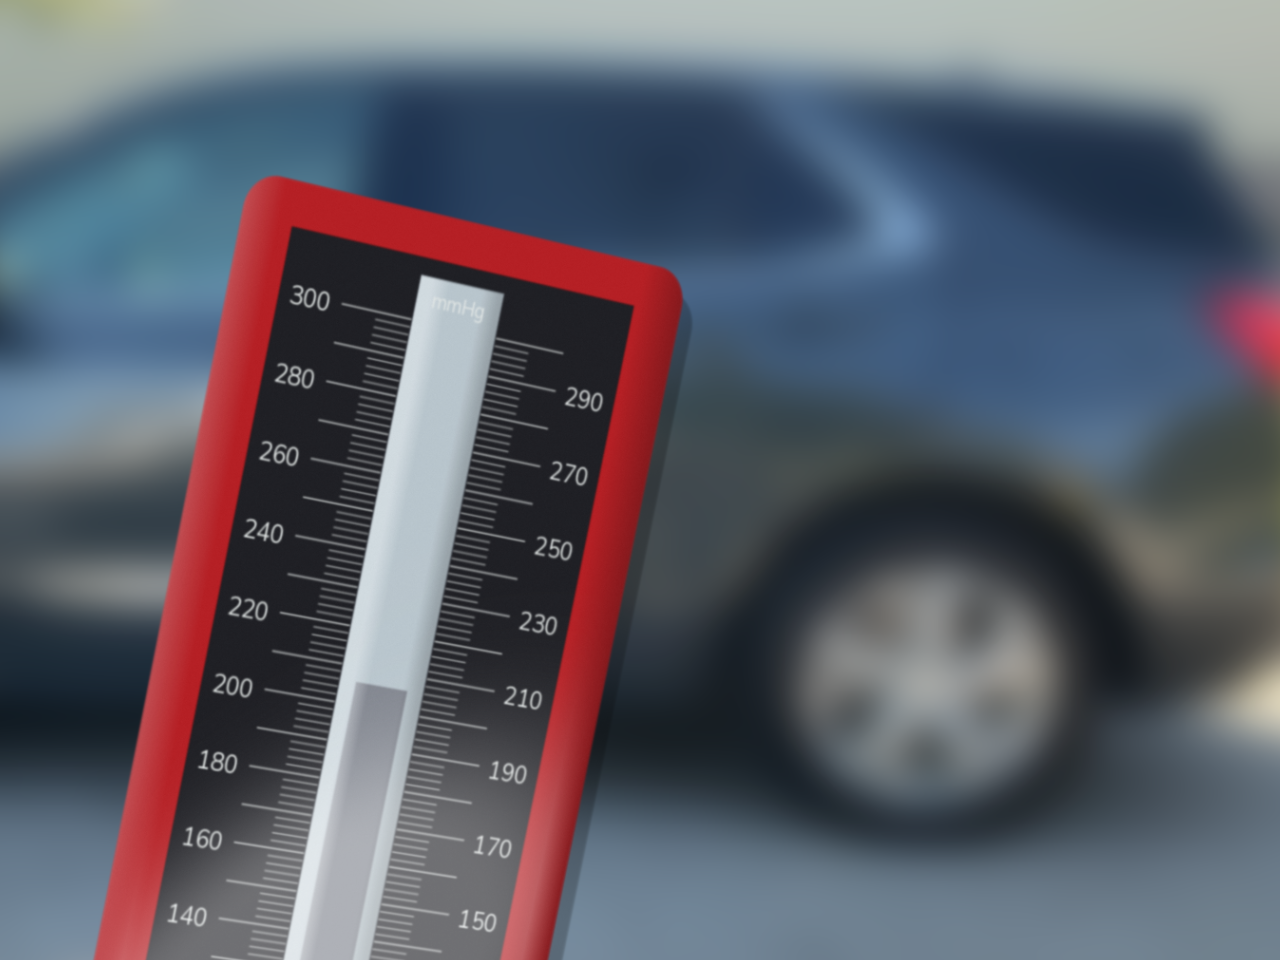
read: 206 mmHg
